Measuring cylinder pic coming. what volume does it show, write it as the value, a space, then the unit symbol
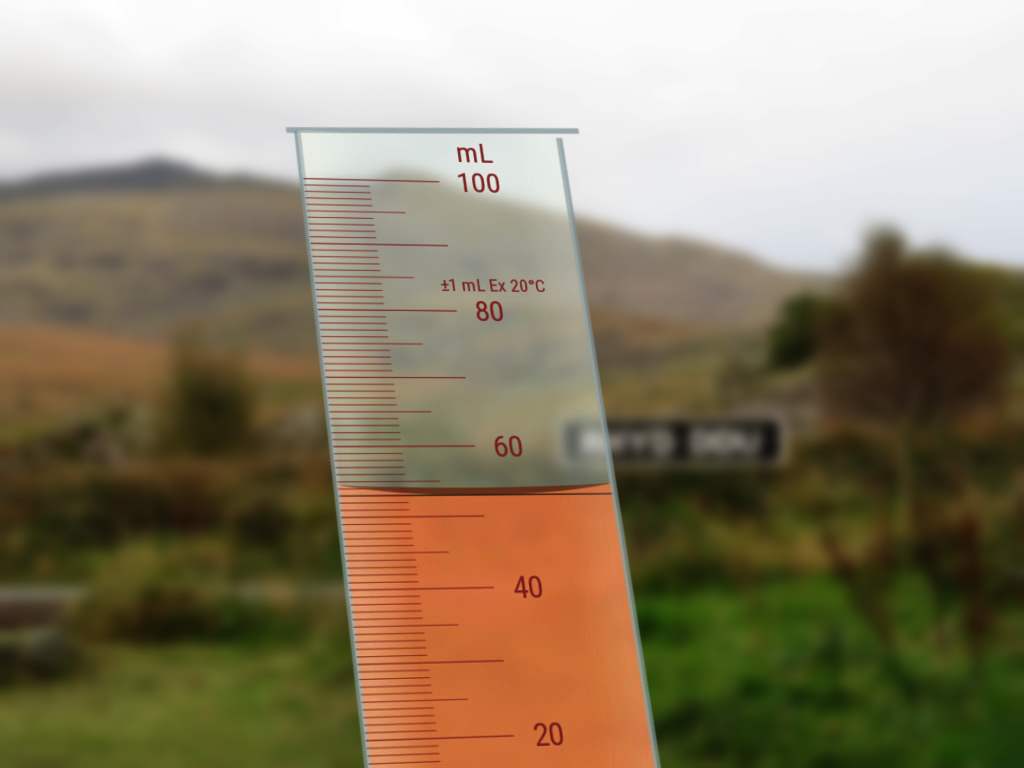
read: 53 mL
